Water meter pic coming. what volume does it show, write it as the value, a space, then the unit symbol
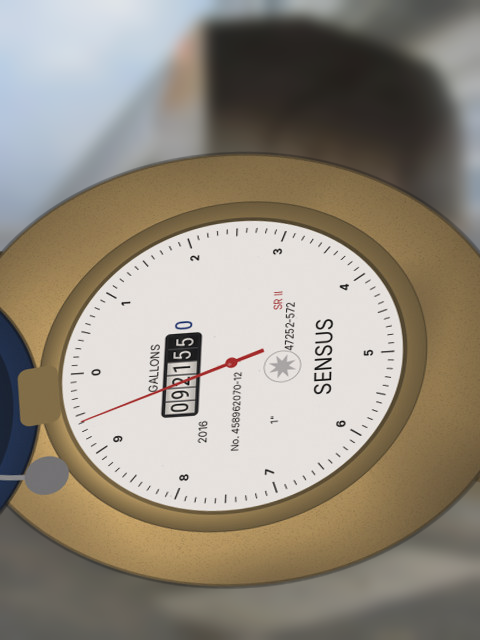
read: 921549.4 gal
